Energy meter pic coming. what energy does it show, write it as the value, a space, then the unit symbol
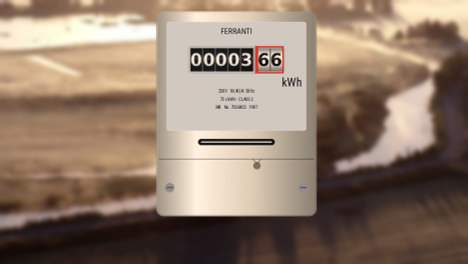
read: 3.66 kWh
